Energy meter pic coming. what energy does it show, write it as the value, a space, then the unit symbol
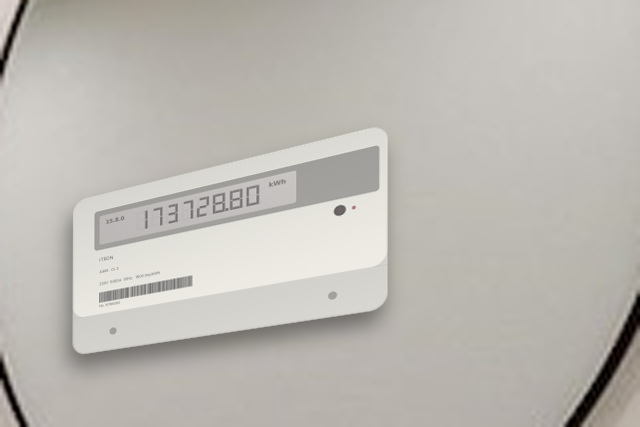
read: 173728.80 kWh
